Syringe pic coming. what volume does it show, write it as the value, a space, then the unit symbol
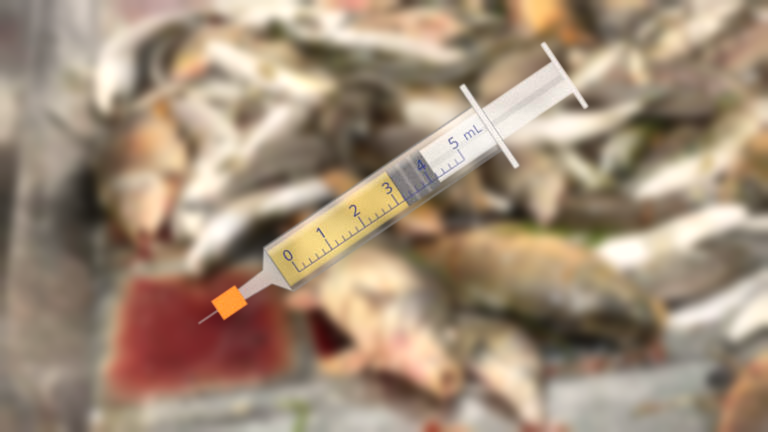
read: 3.2 mL
